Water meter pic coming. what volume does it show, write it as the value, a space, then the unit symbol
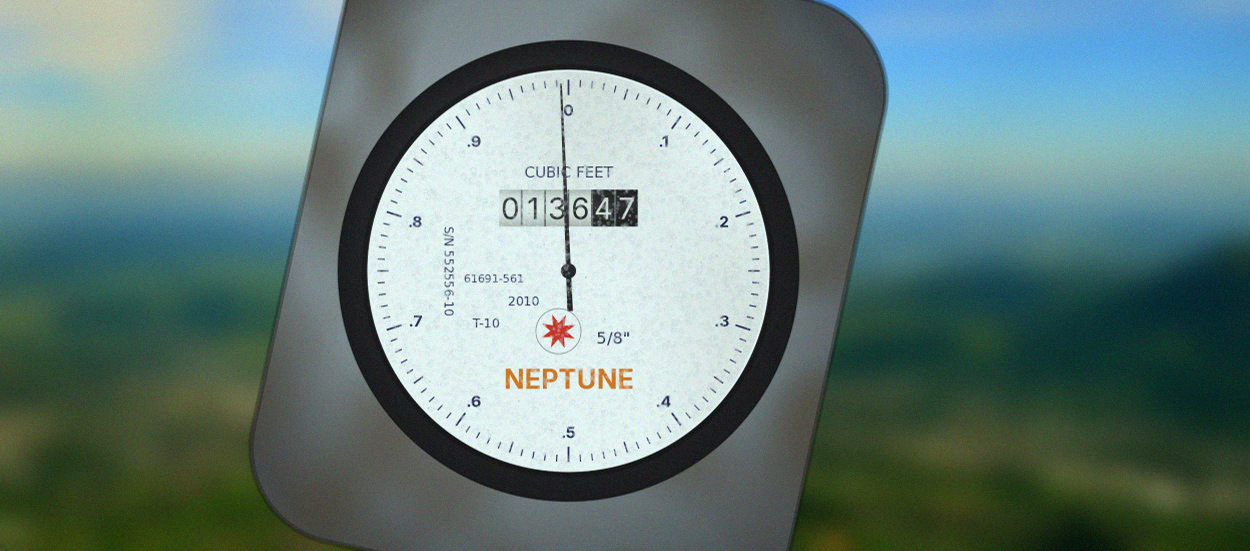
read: 13646.99 ft³
